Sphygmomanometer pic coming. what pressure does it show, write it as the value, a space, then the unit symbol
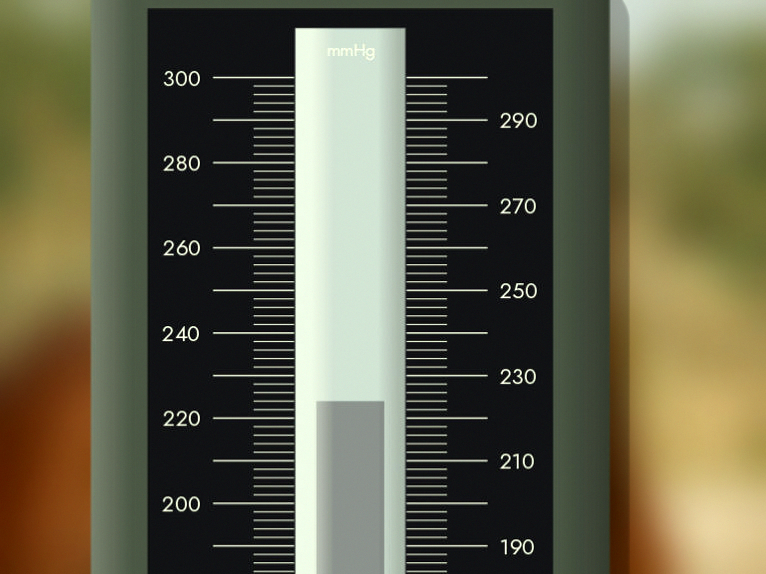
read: 224 mmHg
